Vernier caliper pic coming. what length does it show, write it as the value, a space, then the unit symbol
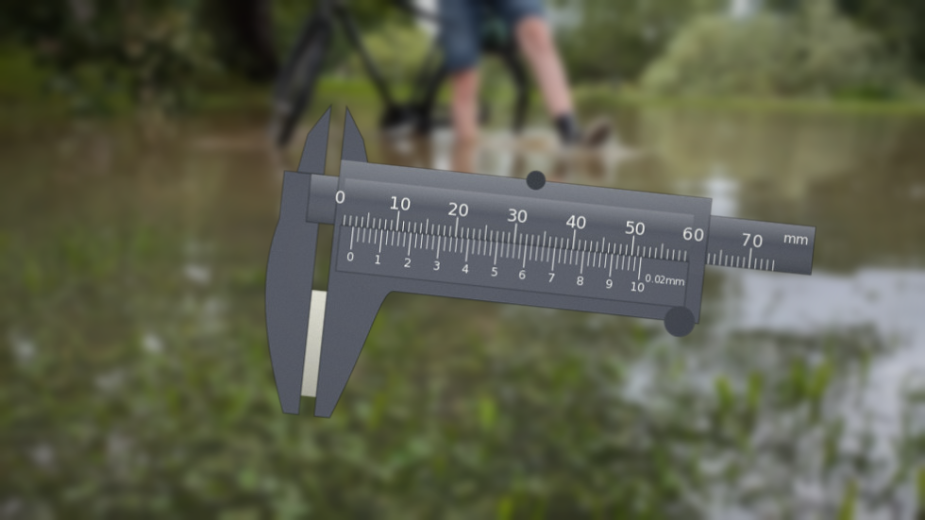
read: 2.6 mm
